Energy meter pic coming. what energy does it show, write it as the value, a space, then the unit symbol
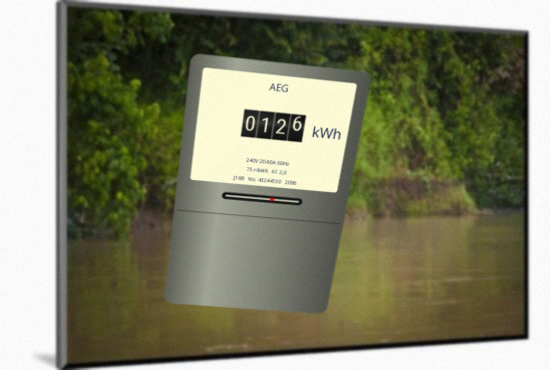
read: 126 kWh
